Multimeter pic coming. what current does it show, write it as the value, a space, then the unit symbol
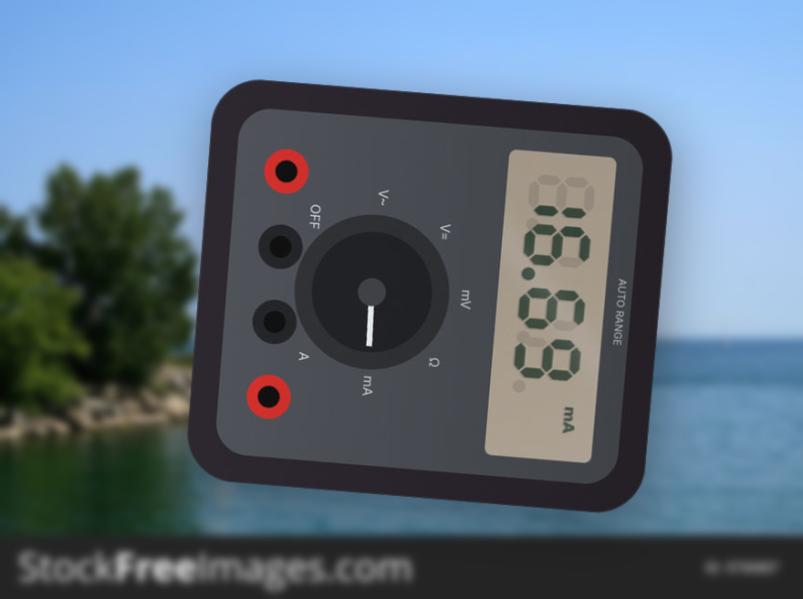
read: 16.69 mA
